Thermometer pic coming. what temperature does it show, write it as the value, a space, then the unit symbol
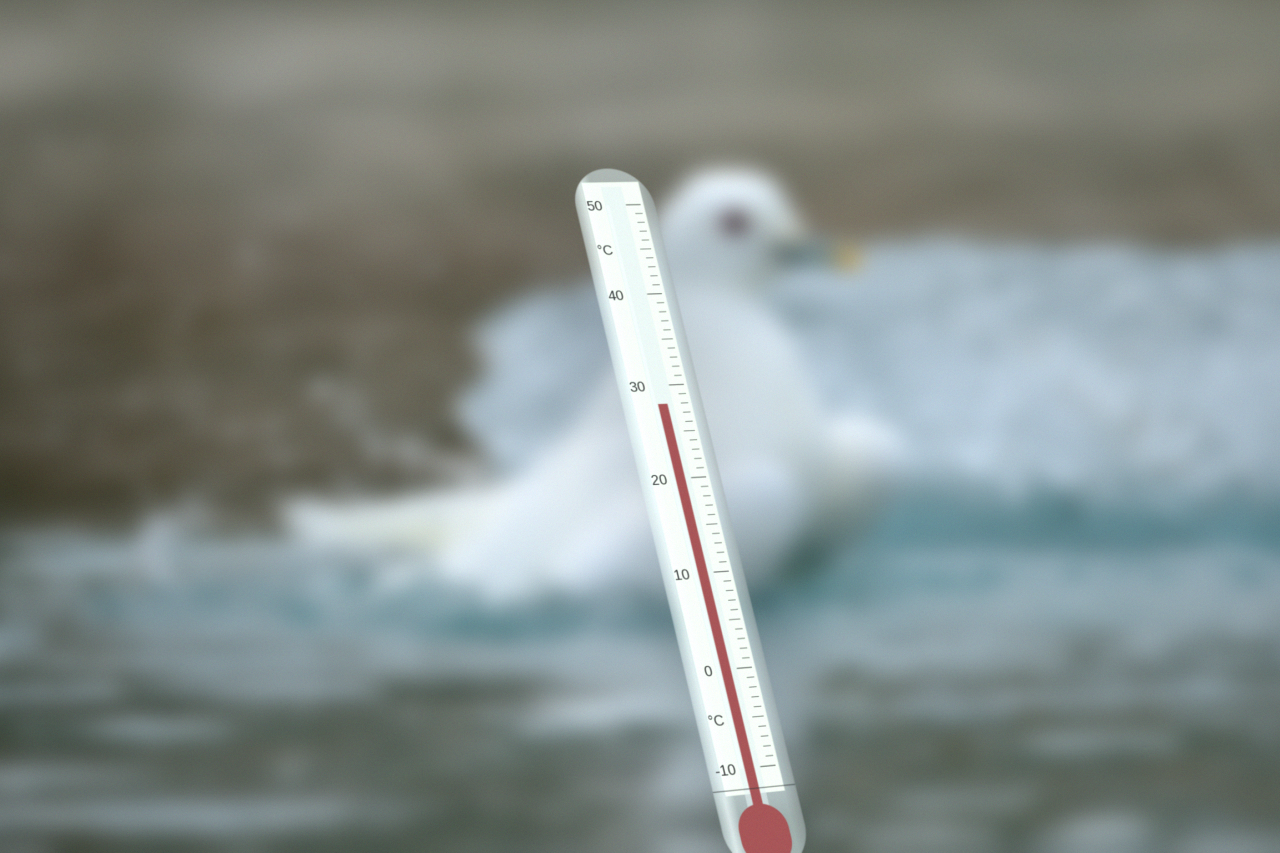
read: 28 °C
